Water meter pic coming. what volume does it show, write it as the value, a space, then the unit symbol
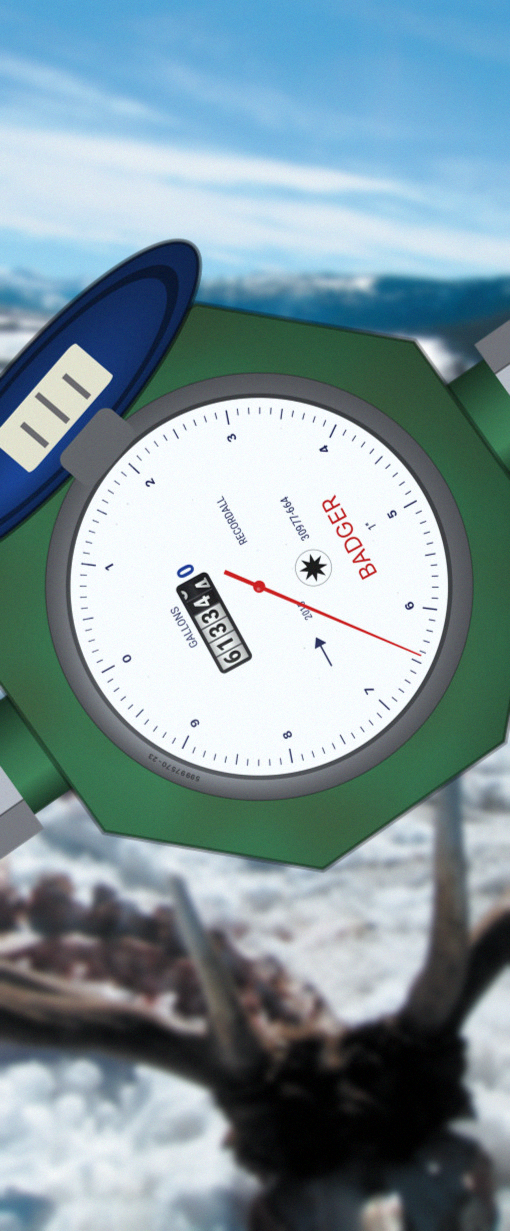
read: 6133436.4 gal
